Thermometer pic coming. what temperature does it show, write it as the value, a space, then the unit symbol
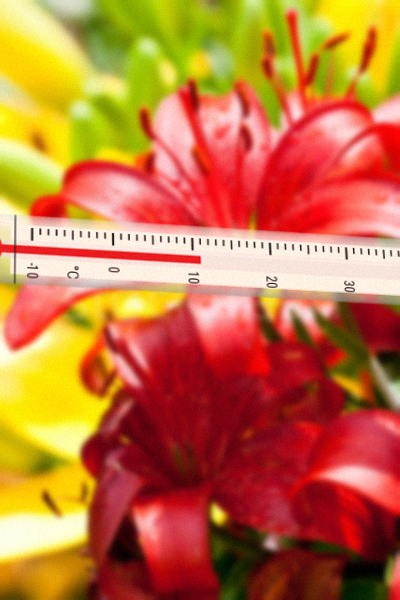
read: 11 °C
